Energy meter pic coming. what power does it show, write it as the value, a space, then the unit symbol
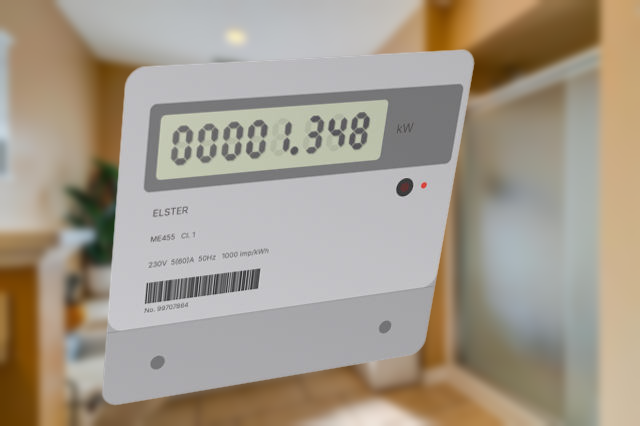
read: 1.348 kW
